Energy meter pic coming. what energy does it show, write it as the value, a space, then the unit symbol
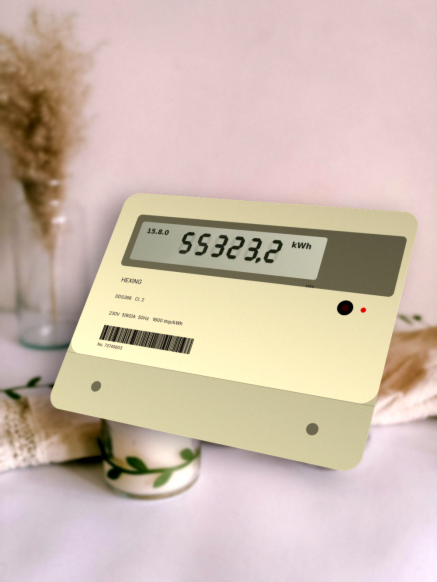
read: 55323.2 kWh
